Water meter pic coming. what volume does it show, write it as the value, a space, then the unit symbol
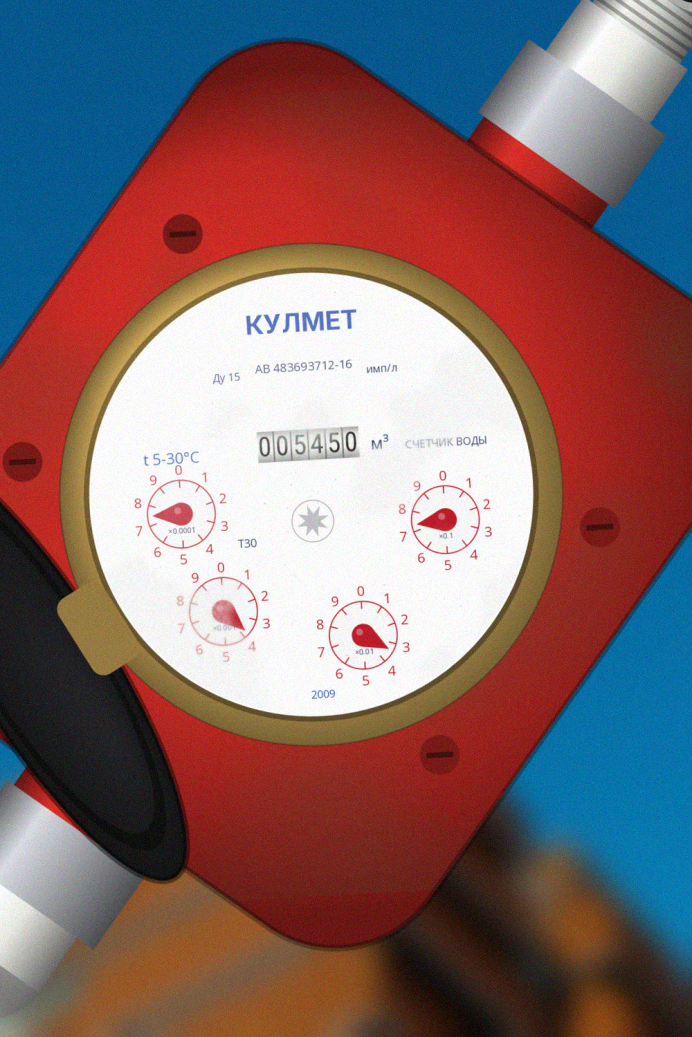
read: 5450.7337 m³
